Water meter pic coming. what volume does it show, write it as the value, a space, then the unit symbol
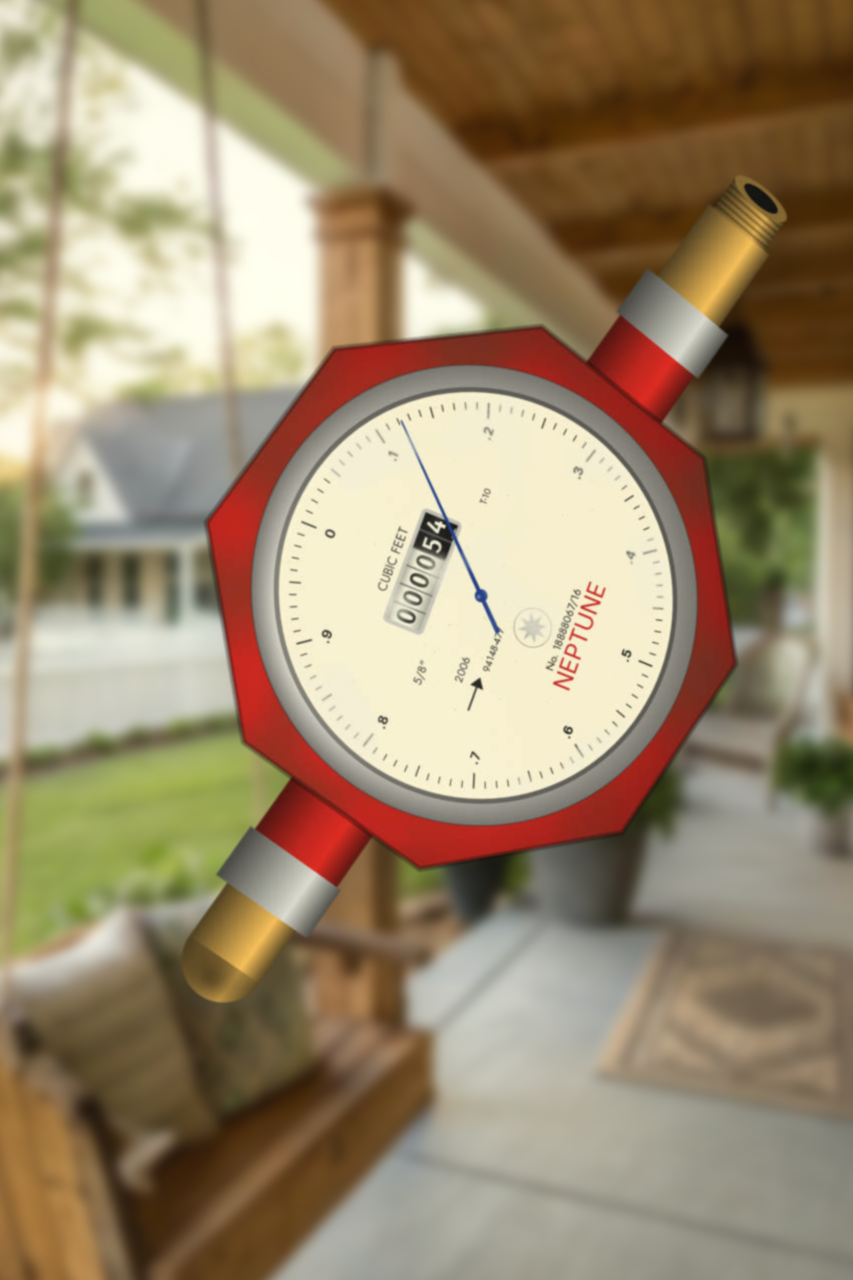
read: 54.12 ft³
